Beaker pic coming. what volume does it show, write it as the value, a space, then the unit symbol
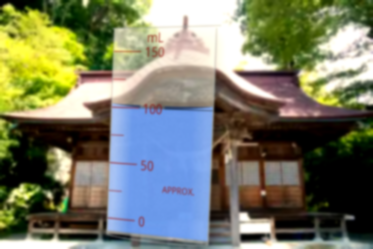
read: 100 mL
